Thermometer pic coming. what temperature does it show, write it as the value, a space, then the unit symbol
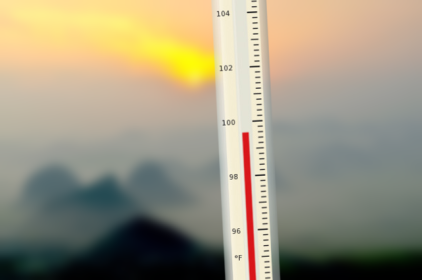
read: 99.6 °F
